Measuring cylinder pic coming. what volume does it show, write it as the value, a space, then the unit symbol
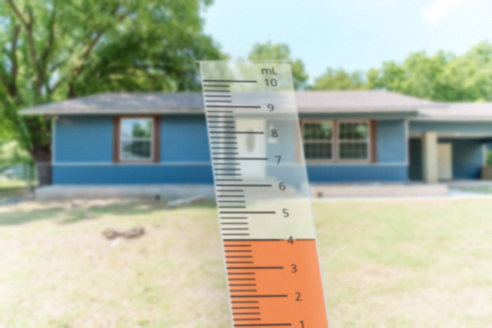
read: 4 mL
